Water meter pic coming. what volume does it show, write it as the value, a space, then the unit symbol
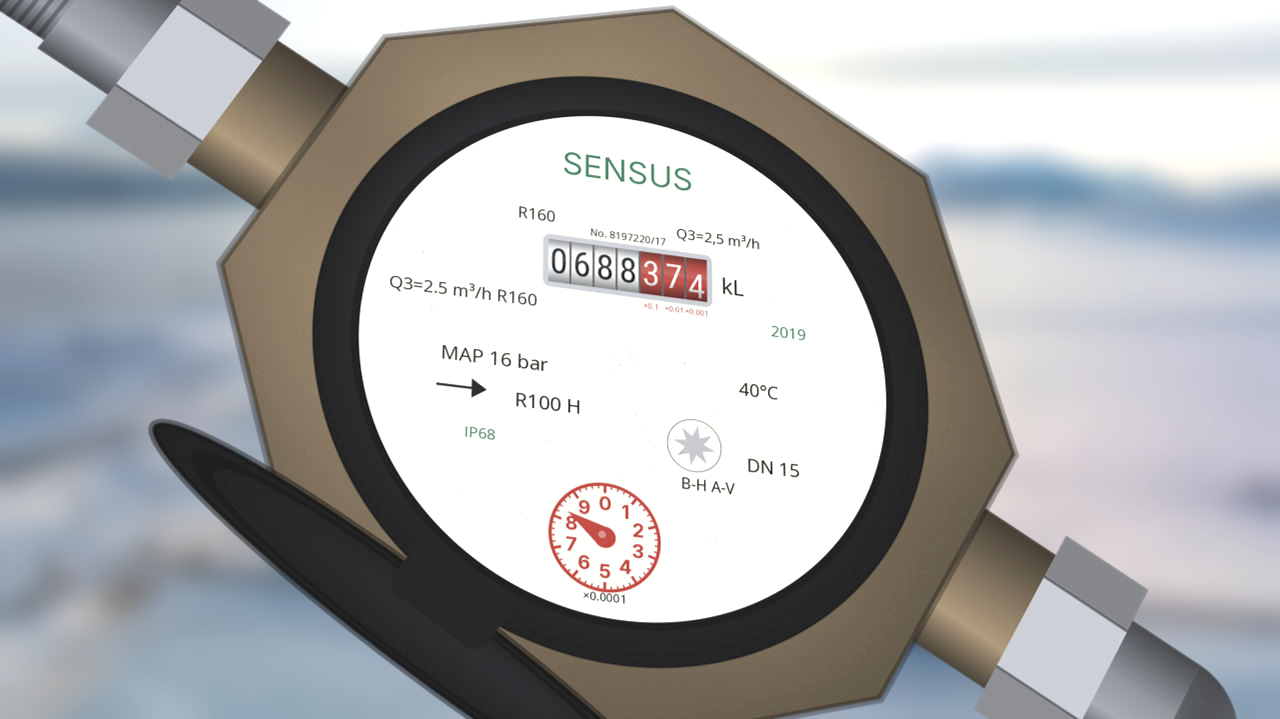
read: 688.3738 kL
